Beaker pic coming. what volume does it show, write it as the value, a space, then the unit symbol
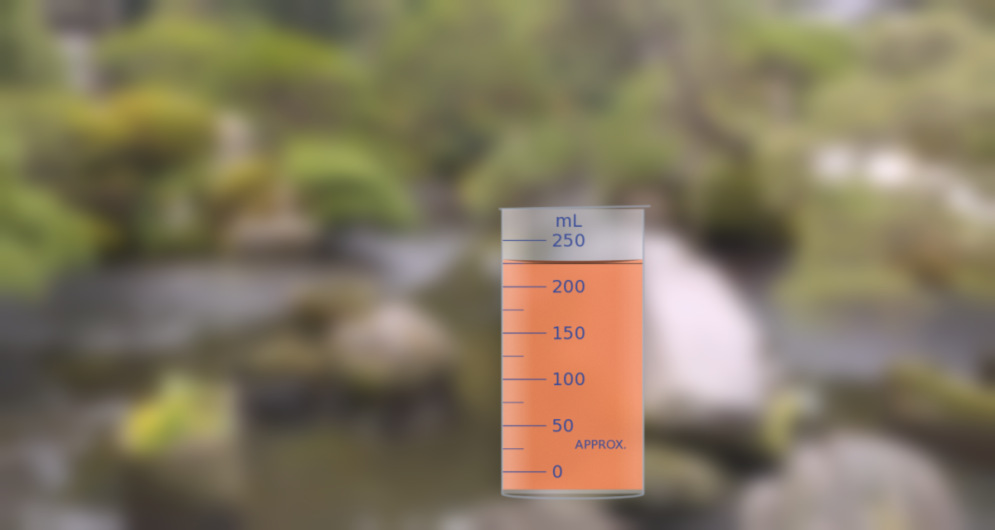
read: 225 mL
